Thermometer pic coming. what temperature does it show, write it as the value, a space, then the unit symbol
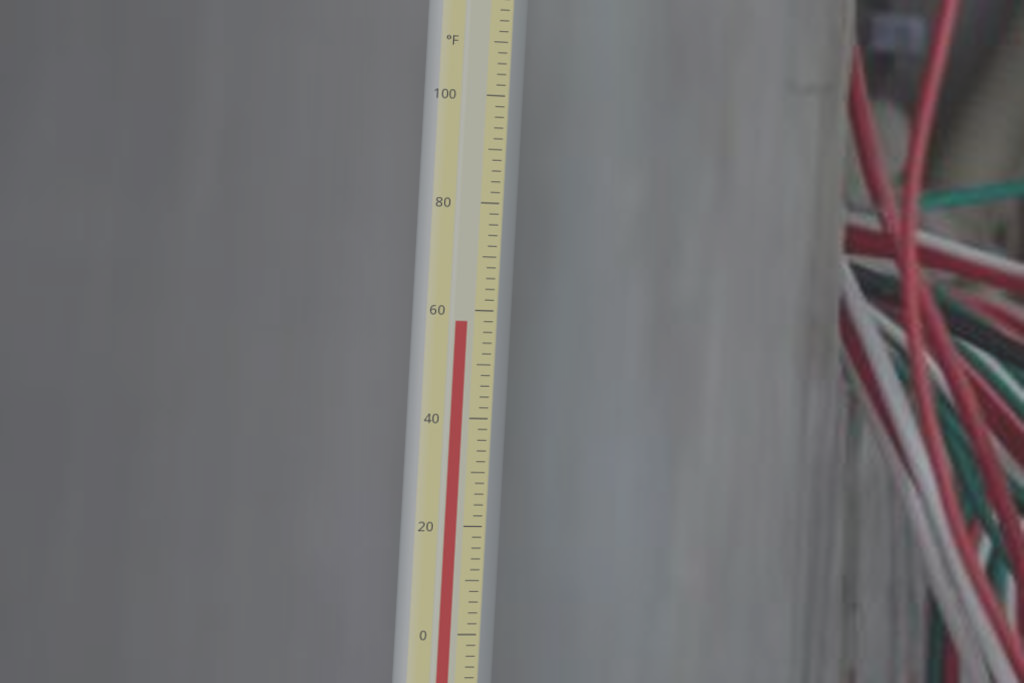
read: 58 °F
